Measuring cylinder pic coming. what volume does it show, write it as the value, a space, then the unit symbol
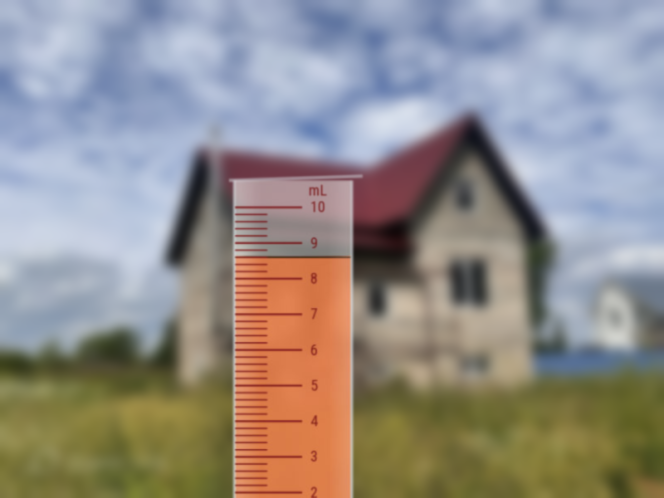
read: 8.6 mL
